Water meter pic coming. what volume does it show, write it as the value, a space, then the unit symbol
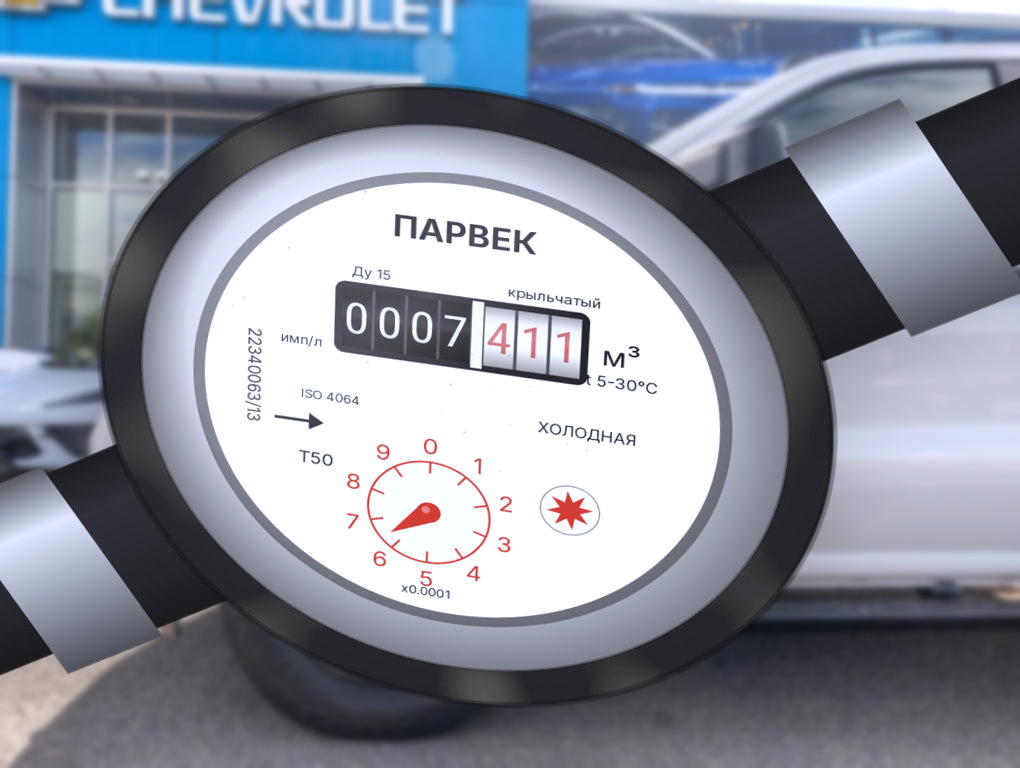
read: 7.4116 m³
